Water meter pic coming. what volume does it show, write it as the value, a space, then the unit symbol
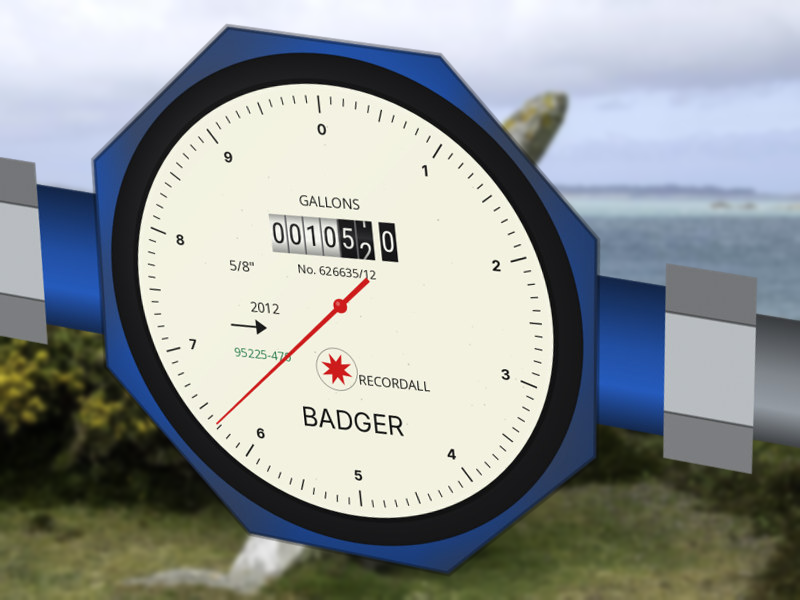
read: 10516.3 gal
